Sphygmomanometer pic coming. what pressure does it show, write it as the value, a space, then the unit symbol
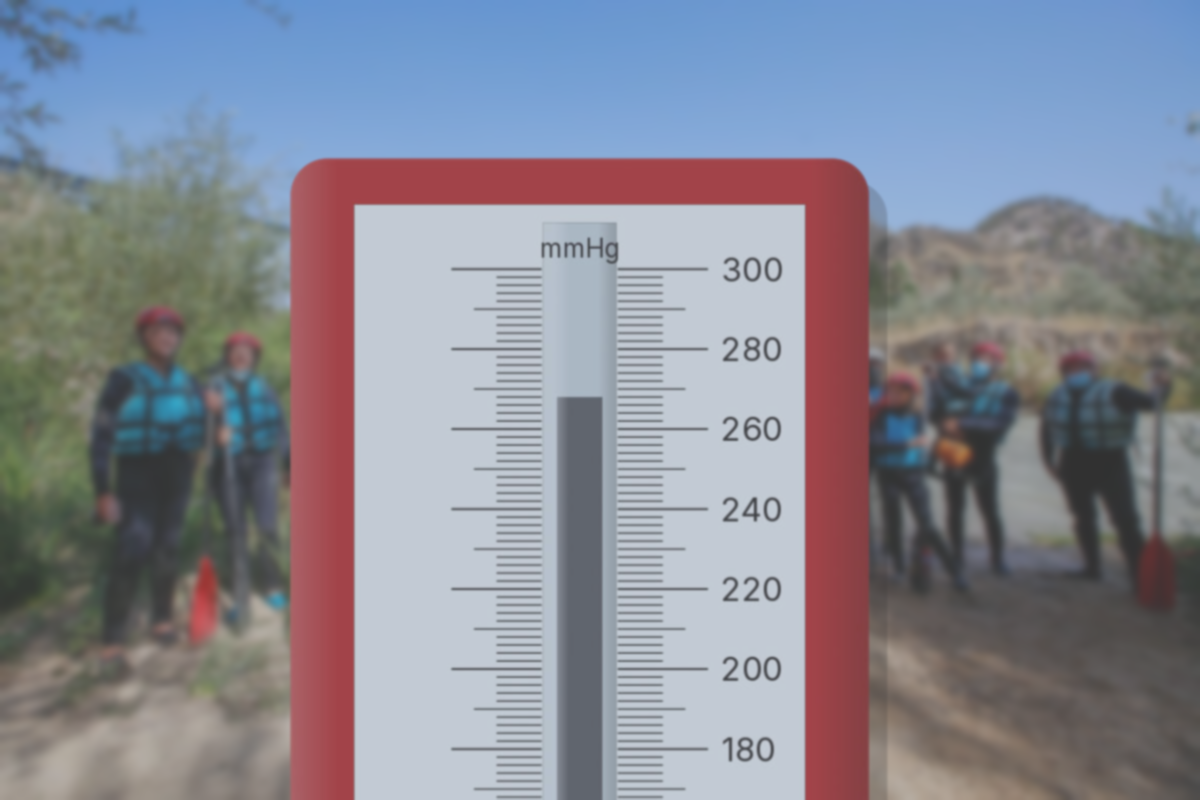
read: 268 mmHg
